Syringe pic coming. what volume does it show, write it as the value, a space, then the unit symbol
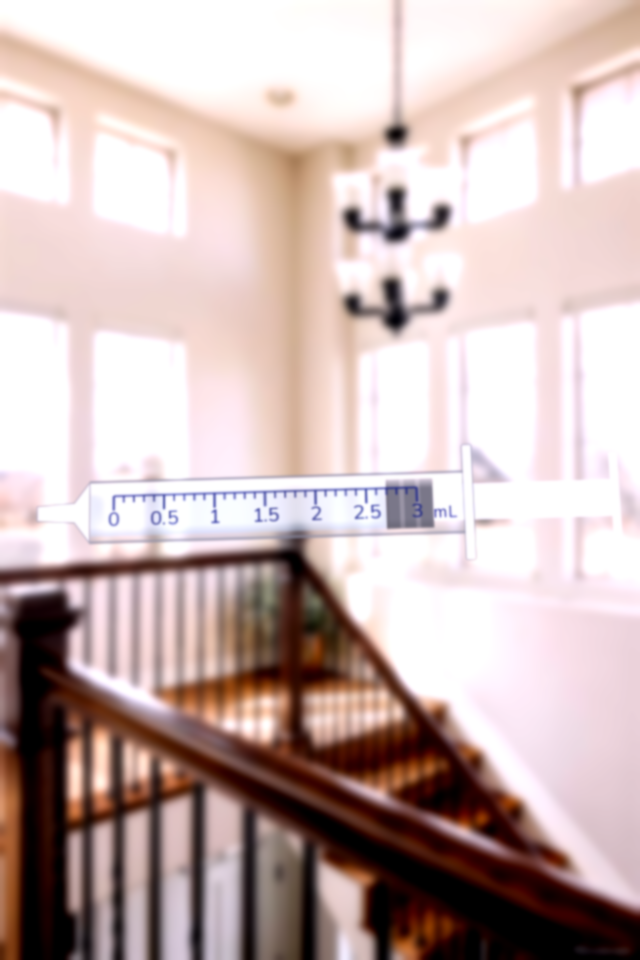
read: 2.7 mL
